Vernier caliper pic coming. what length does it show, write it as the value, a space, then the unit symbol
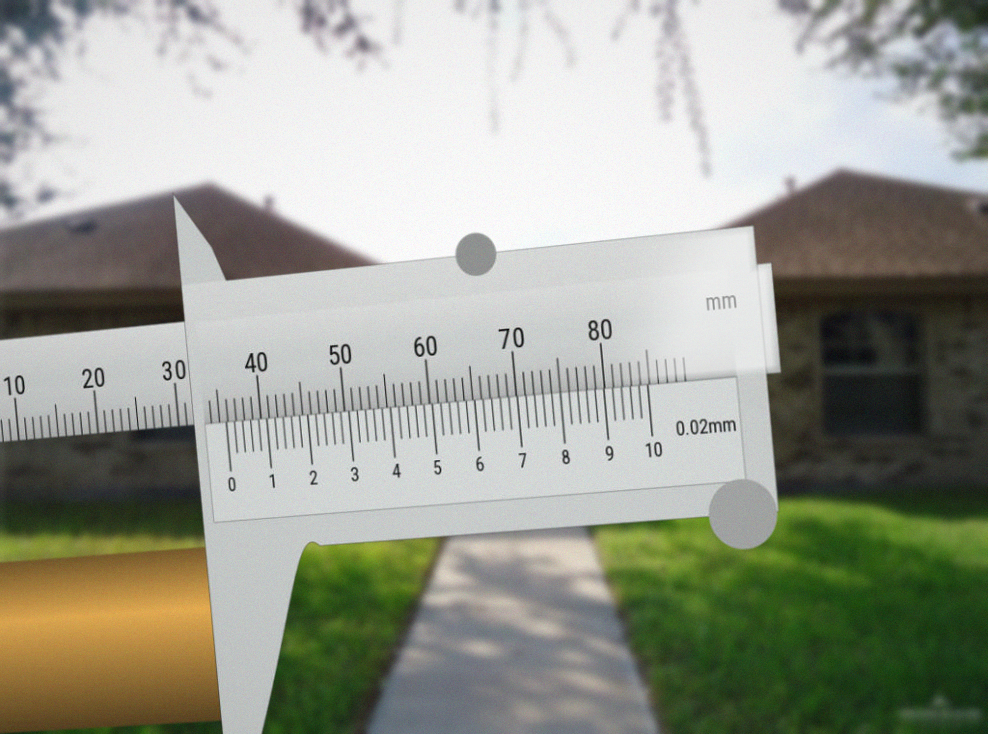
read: 35.8 mm
